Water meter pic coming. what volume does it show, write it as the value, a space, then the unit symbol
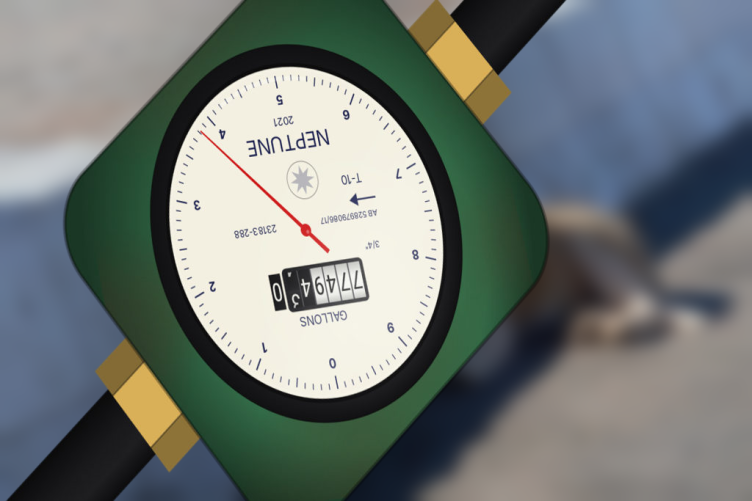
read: 7749433.8 gal
